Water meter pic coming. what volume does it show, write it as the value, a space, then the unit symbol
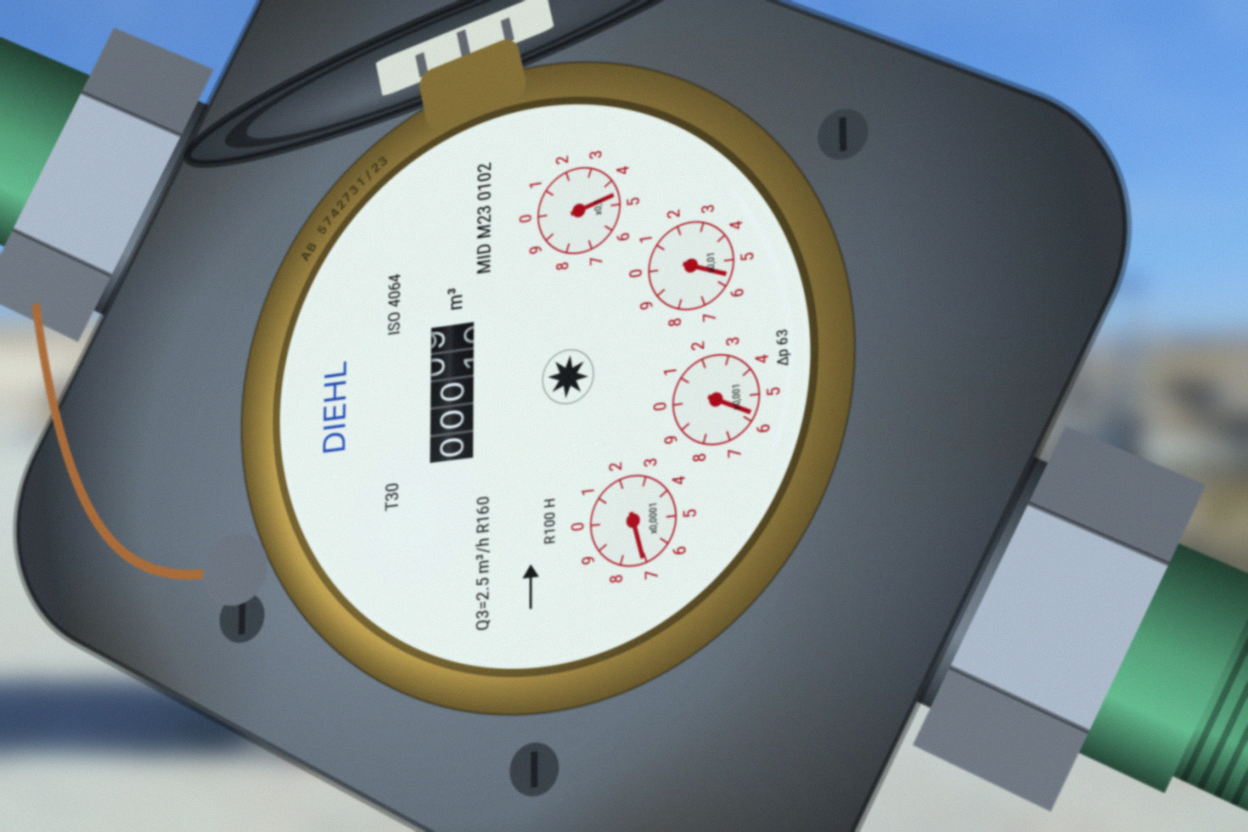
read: 9.4557 m³
